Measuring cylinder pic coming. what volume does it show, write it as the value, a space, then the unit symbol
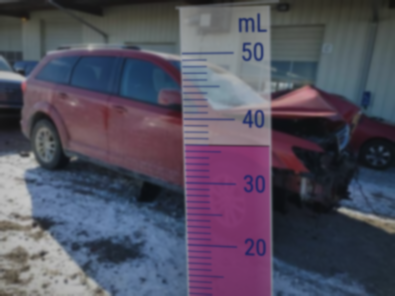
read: 36 mL
